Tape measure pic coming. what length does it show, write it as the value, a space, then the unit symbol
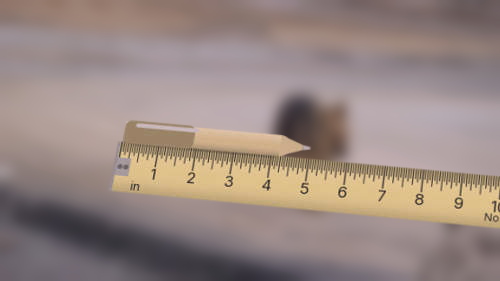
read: 5 in
